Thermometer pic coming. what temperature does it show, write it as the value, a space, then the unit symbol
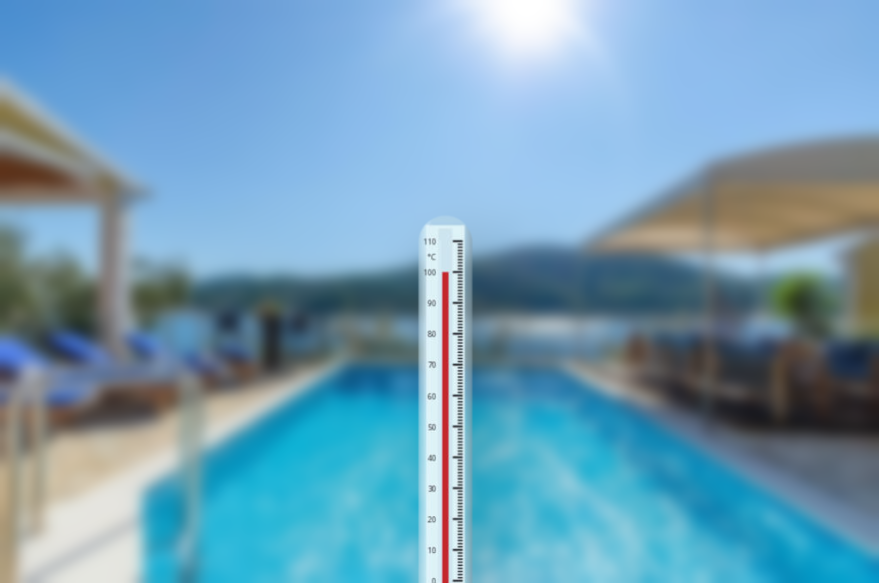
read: 100 °C
